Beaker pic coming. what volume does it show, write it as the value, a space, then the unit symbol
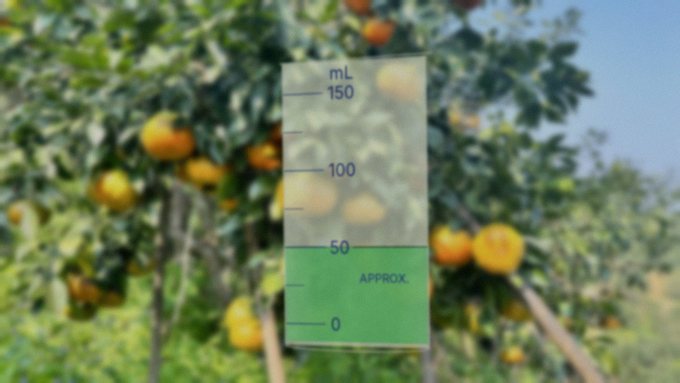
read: 50 mL
